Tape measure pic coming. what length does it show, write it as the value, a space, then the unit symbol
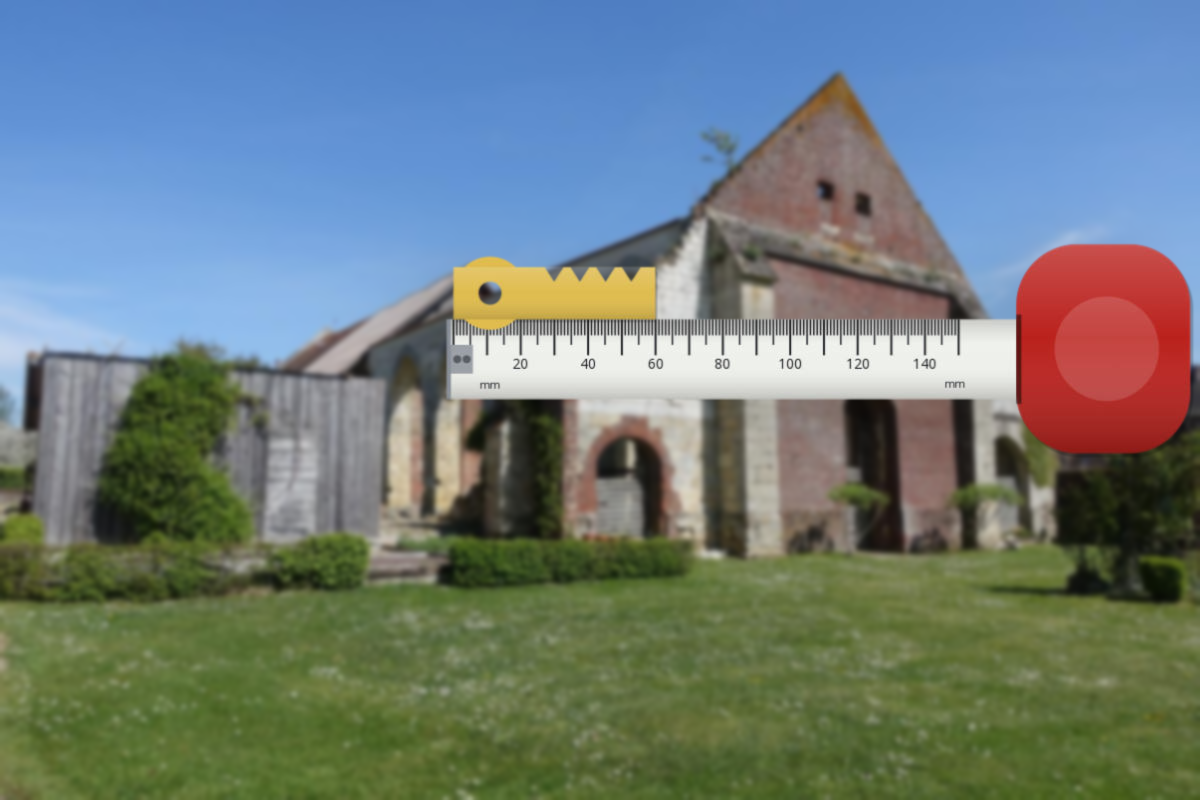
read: 60 mm
